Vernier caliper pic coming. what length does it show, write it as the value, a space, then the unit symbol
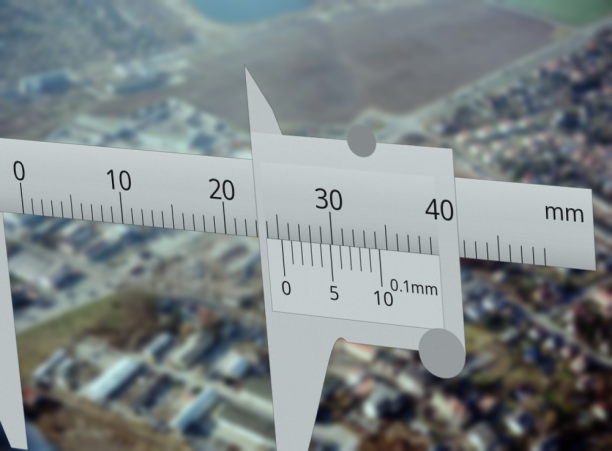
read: 25.3 mm
